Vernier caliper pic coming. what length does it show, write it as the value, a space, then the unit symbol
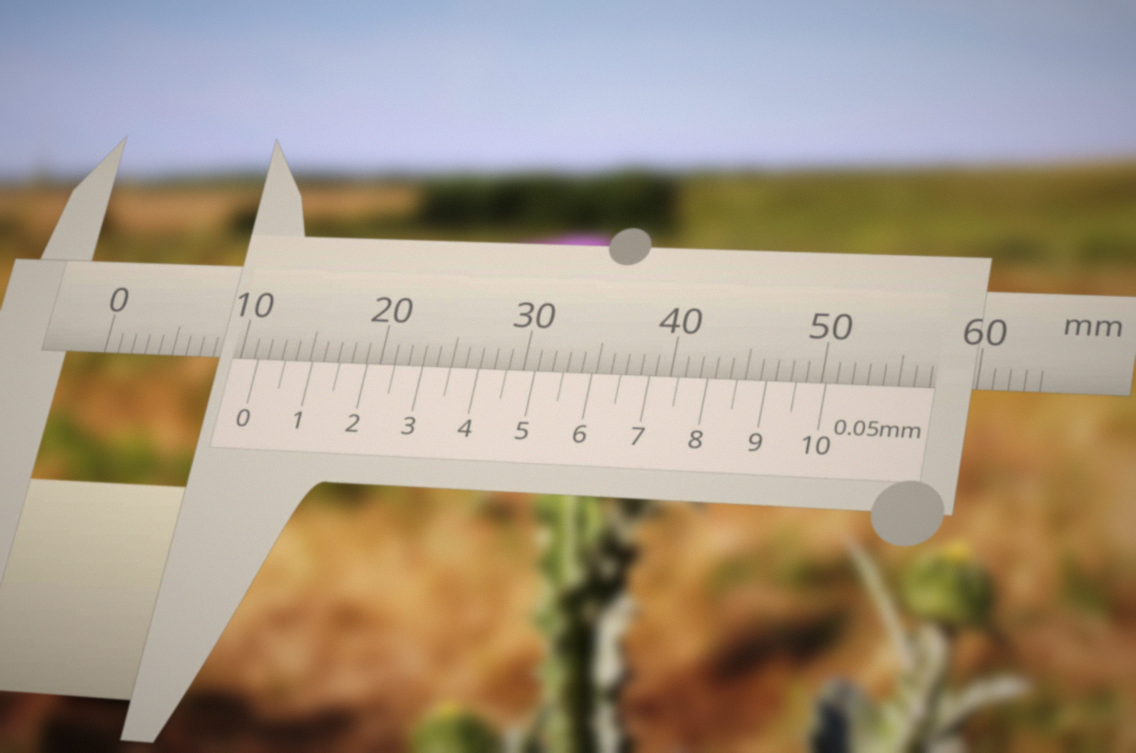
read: 11.3 mm
